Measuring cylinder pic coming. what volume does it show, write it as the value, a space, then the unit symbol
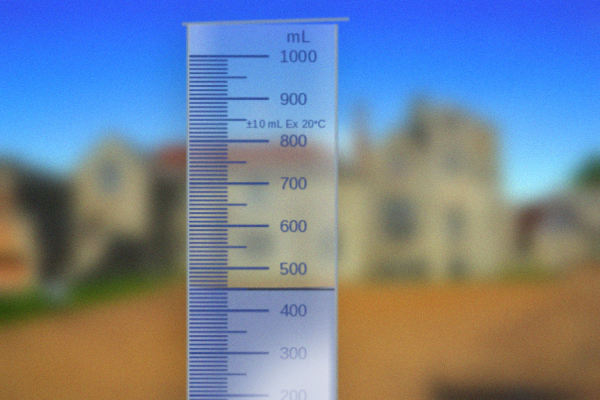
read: 450 mL
